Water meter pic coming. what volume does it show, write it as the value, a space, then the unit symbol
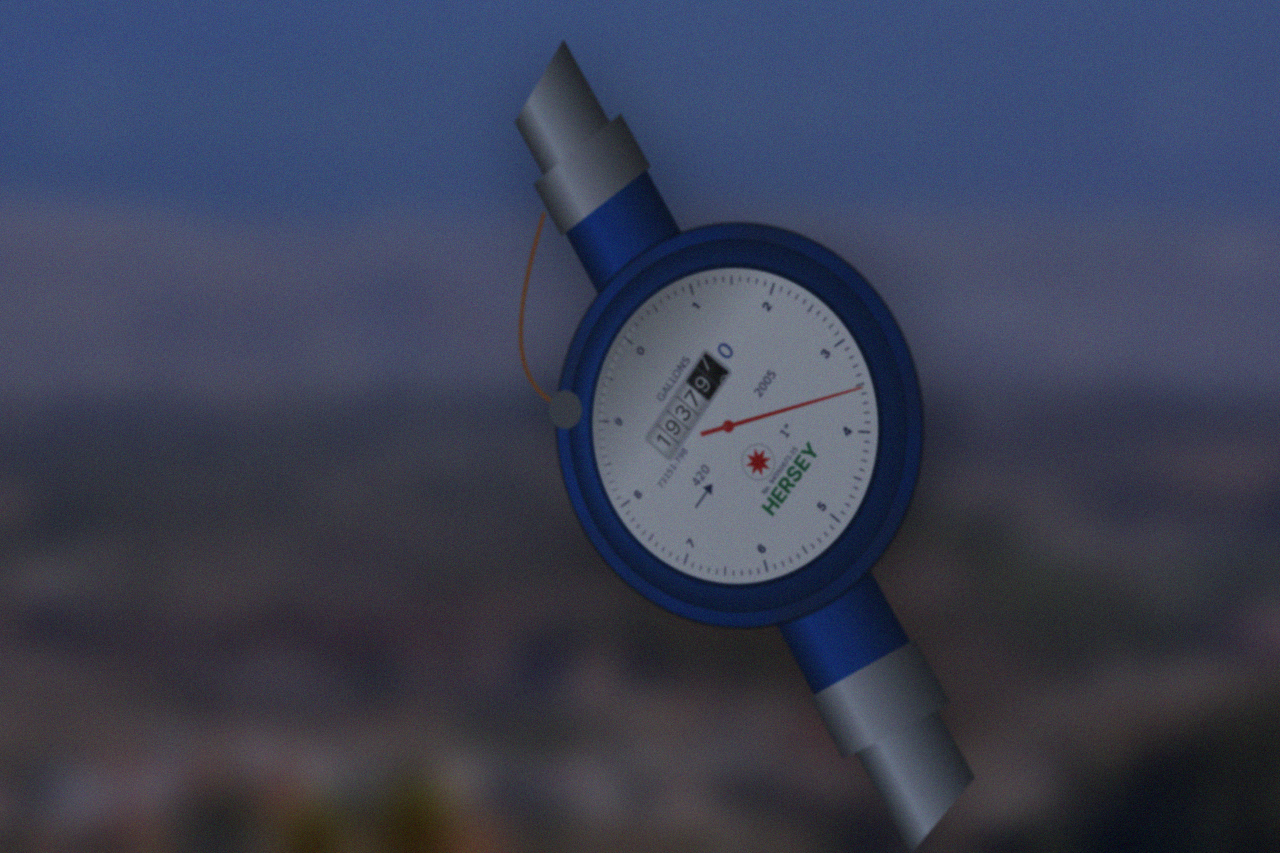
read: 1937973.5 gal
